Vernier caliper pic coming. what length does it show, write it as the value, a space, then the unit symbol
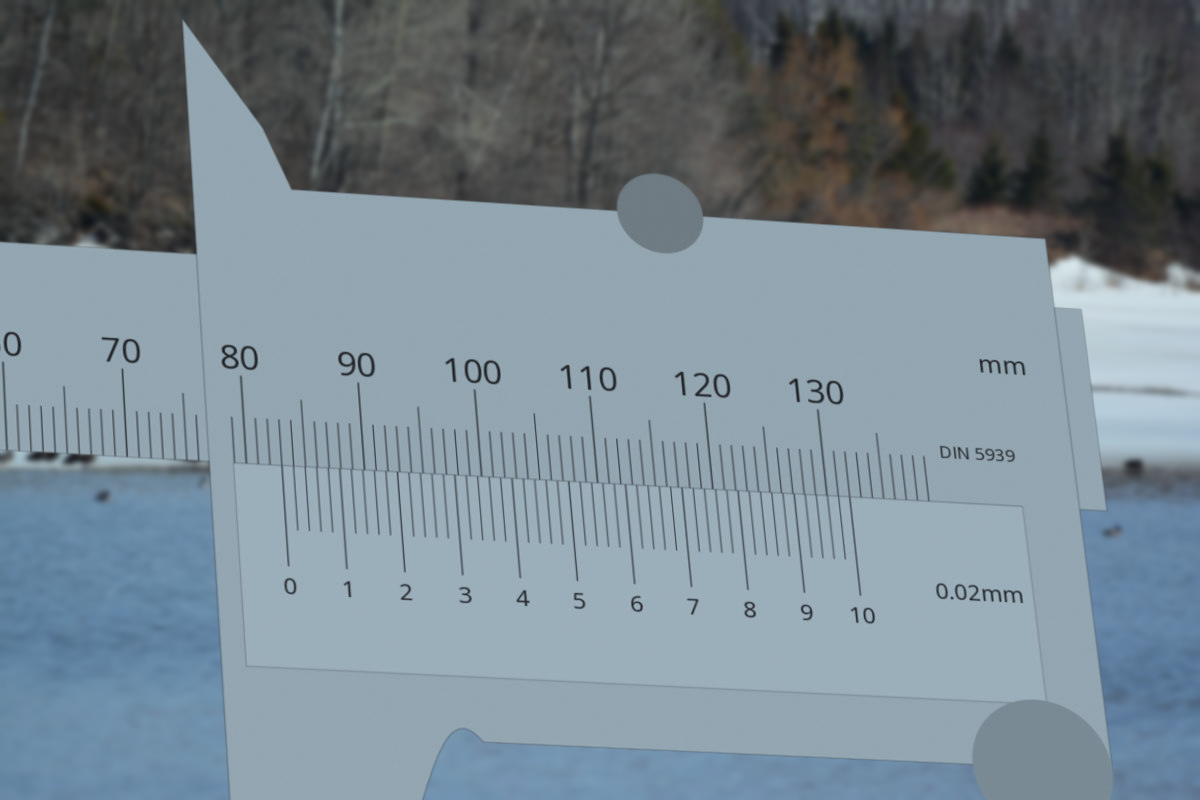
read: 83.0 mm
